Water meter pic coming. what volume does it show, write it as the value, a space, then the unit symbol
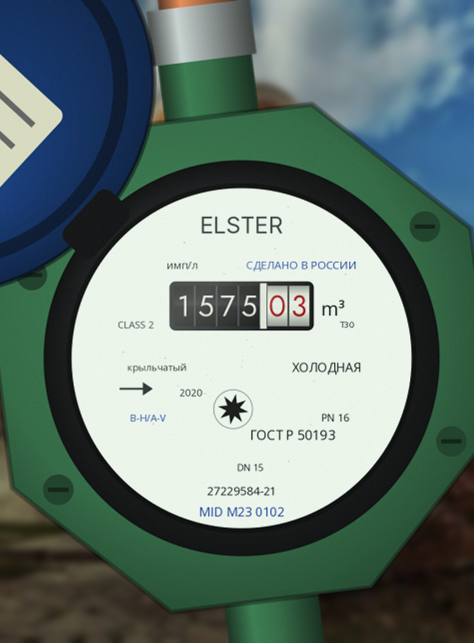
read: 1575.03 m³
